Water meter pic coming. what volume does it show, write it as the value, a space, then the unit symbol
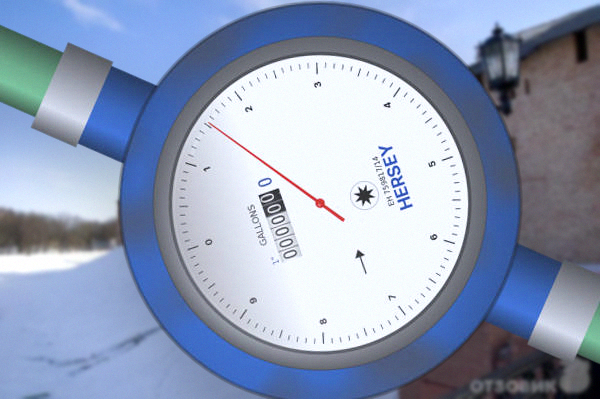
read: 1.5 gal
